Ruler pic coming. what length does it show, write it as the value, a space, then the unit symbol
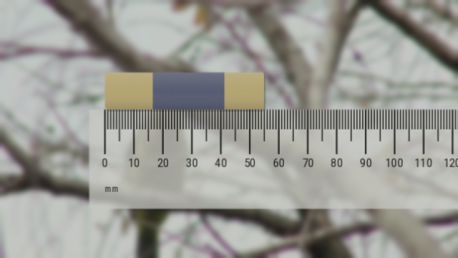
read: 55 mm
